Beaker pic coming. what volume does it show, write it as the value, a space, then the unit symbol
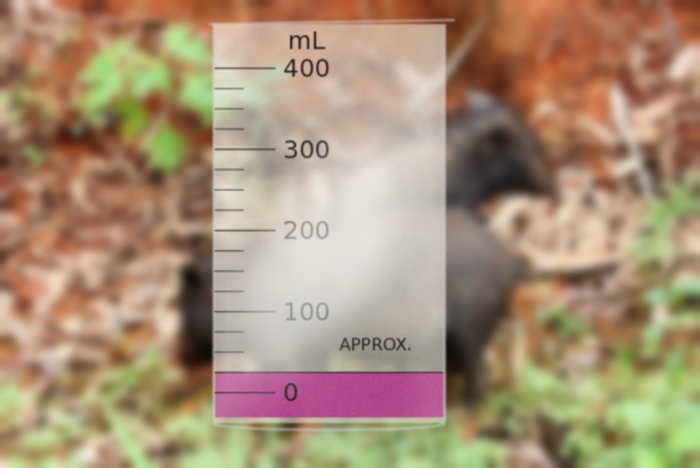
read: 25 mL
